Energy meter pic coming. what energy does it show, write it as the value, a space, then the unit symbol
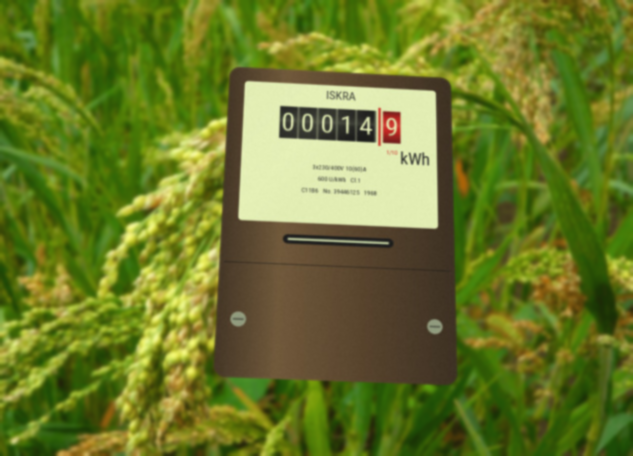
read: 14.9 kWh
